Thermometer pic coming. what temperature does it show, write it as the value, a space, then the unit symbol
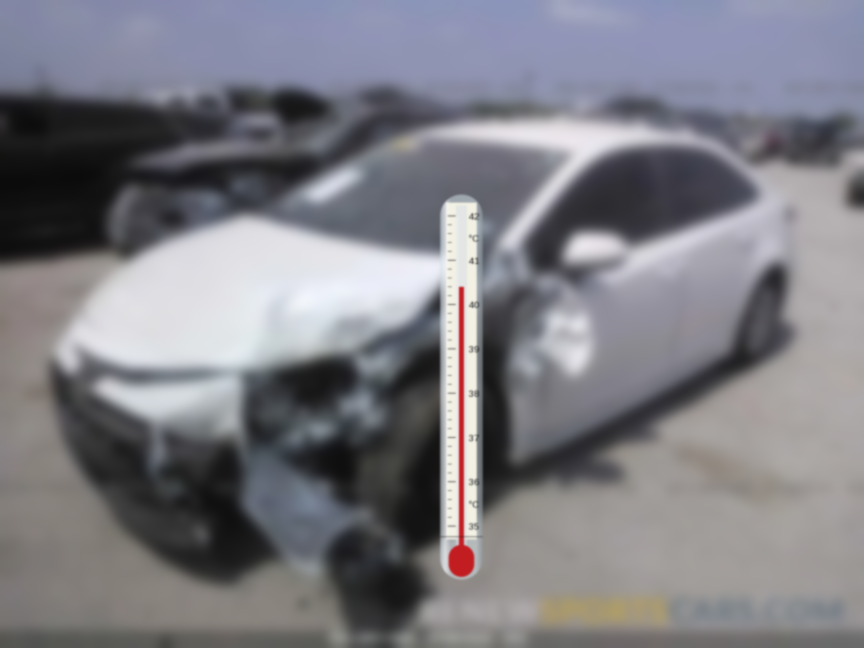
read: 40.4 °C
